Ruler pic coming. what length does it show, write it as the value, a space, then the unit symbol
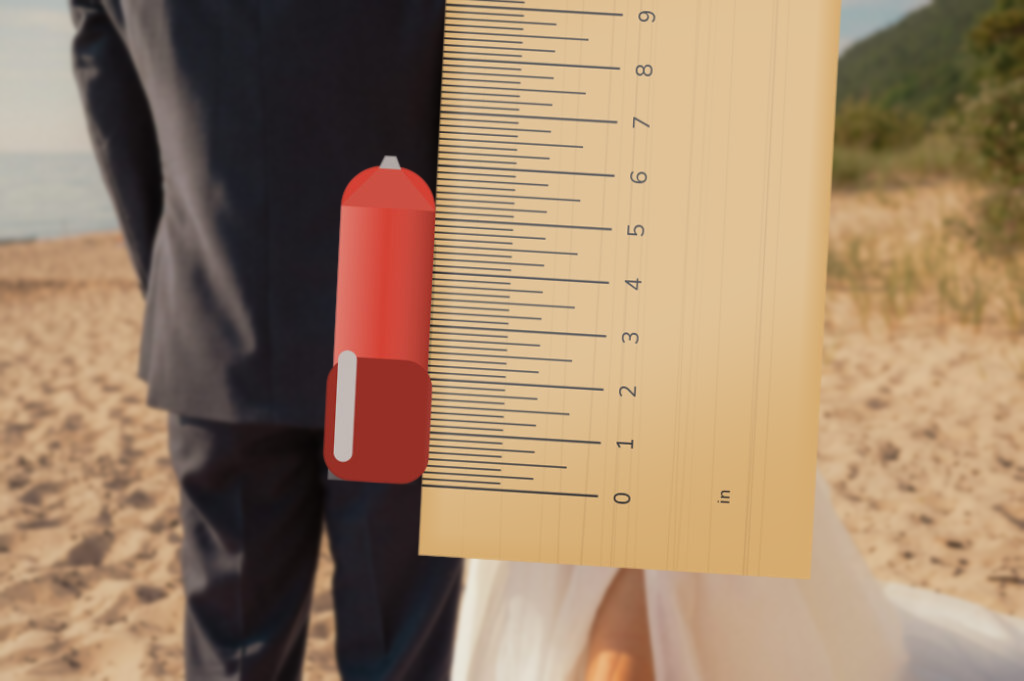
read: 6.125 in
